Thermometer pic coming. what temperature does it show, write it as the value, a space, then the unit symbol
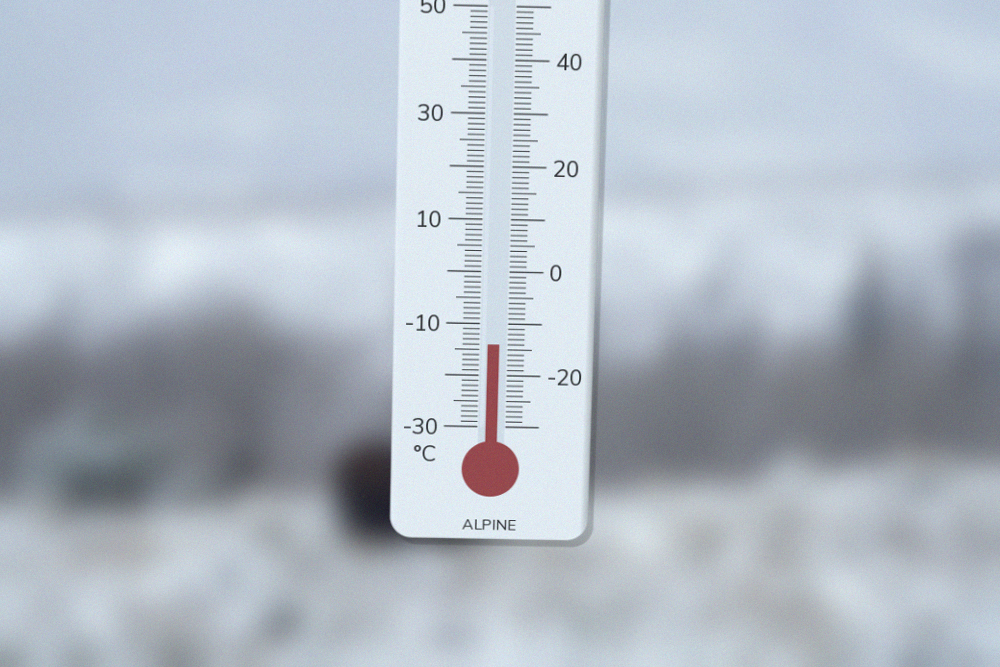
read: -14 °C
